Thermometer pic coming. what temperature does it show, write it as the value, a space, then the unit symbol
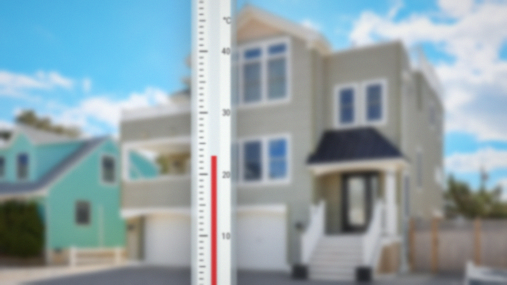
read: 23 °C
